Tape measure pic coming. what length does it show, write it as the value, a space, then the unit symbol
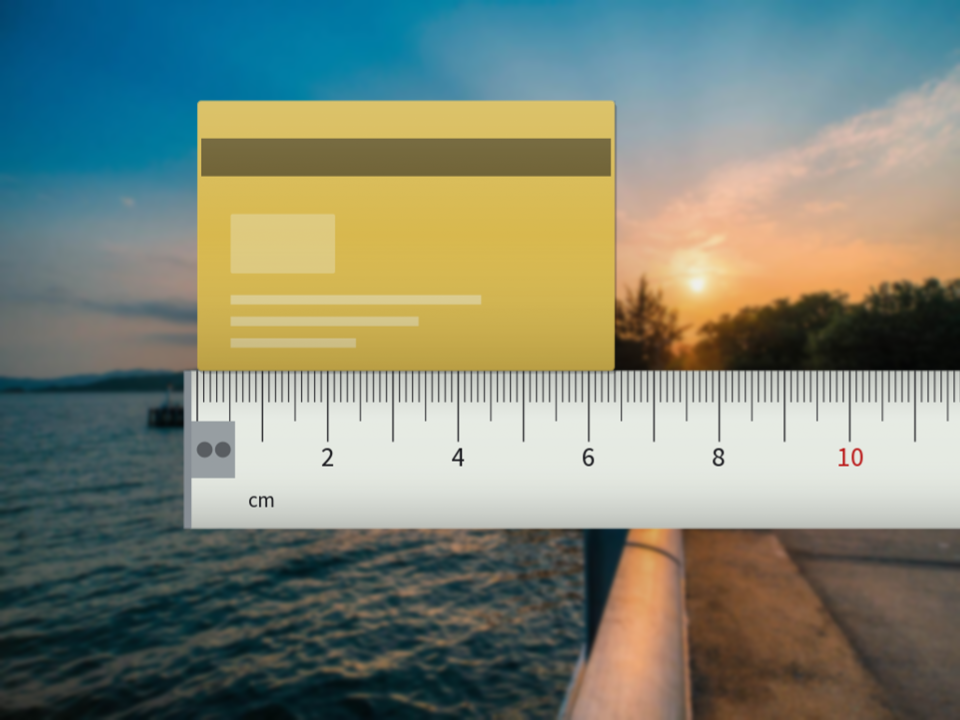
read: 6.4 cm
